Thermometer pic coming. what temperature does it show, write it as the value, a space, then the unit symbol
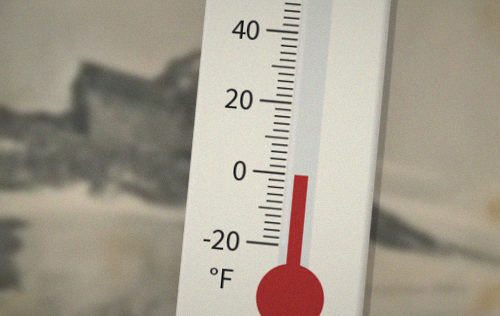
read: 0 °F
